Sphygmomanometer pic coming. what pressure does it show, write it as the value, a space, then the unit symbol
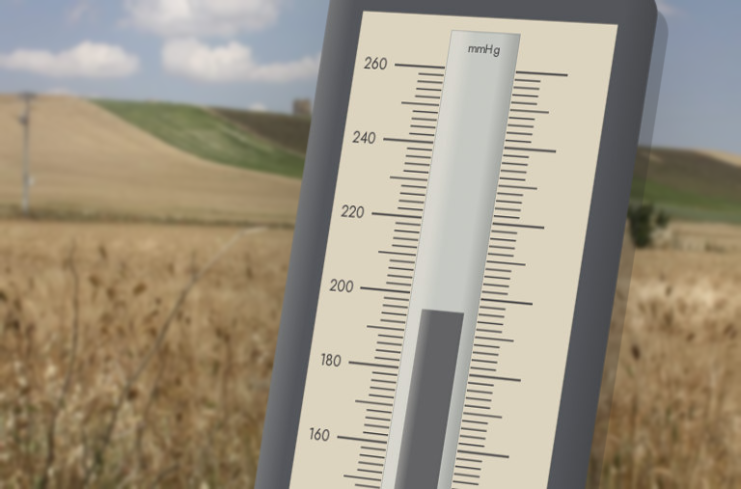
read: 196 mmHg
